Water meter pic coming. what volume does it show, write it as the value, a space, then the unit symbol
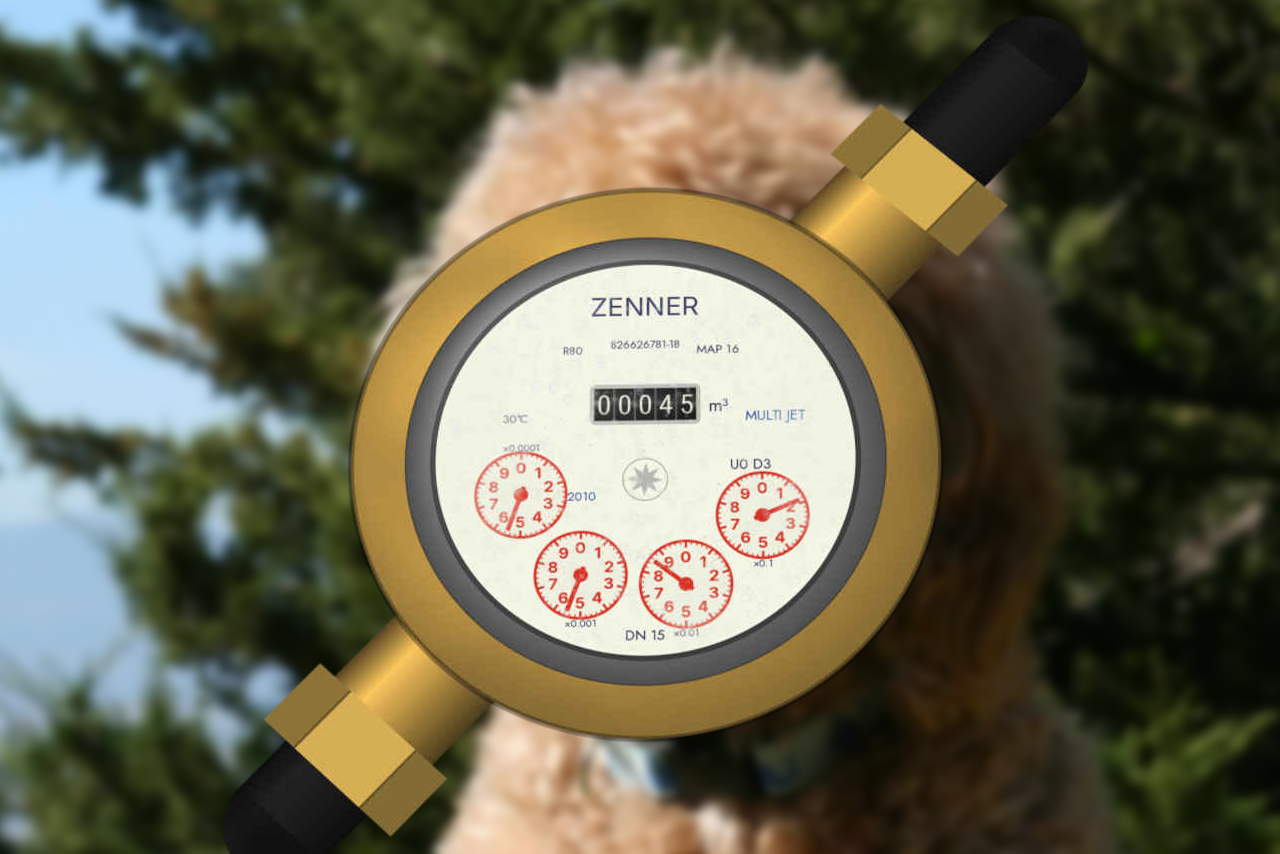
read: 45.1855 m³
